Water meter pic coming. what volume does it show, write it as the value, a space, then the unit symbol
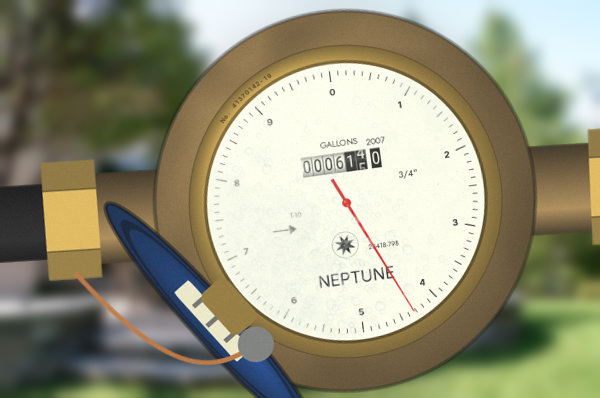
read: 6144.3 gal
